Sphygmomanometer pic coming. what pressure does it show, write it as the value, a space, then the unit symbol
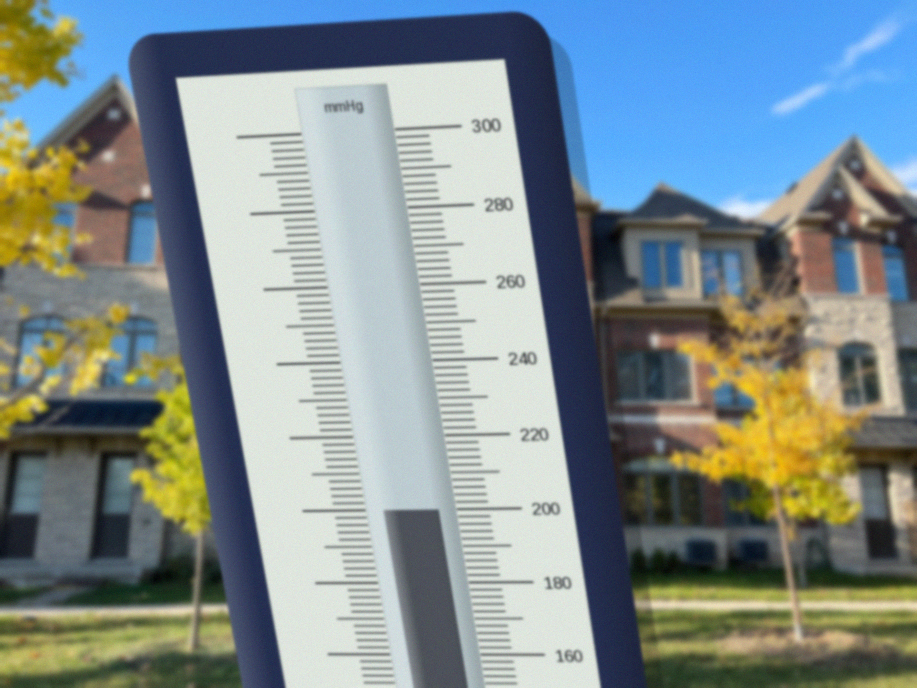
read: 200 mmHg
